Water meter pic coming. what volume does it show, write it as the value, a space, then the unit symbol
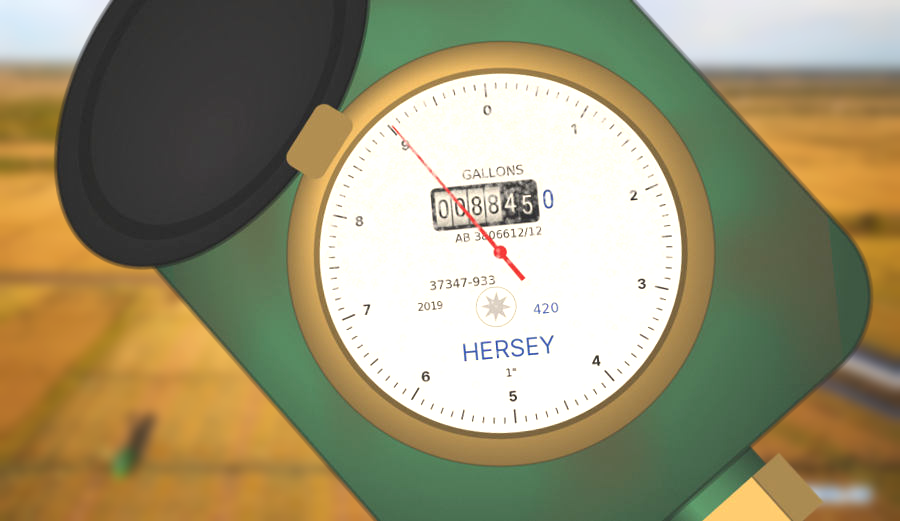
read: 88449.0 gal
